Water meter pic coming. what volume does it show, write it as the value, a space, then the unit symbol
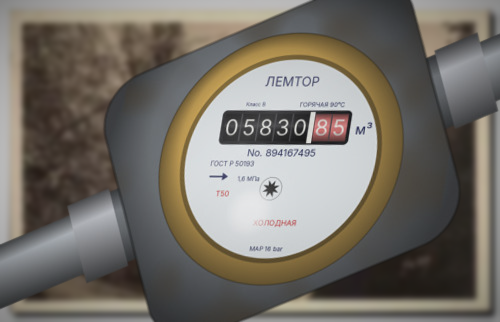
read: 5830.85 m³
